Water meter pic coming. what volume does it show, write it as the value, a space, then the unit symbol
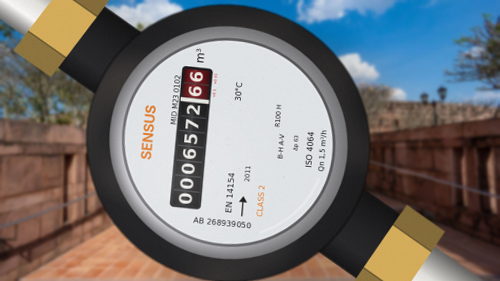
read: 6572.66 m³
